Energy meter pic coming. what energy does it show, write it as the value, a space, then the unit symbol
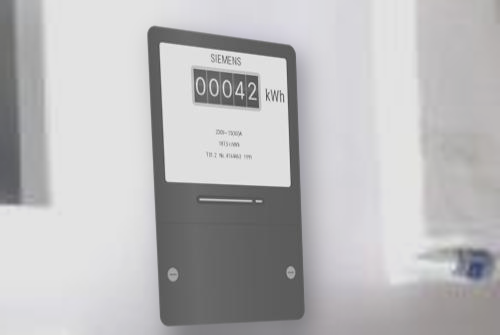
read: 42 kWh
